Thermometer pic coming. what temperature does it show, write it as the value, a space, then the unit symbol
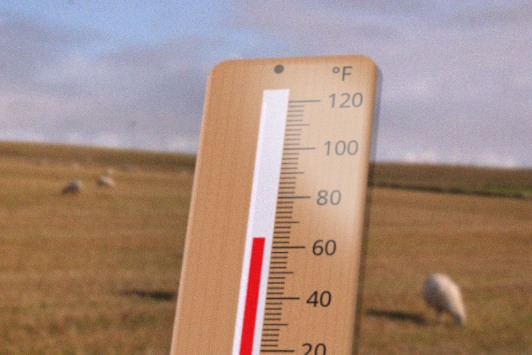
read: 64 °F
